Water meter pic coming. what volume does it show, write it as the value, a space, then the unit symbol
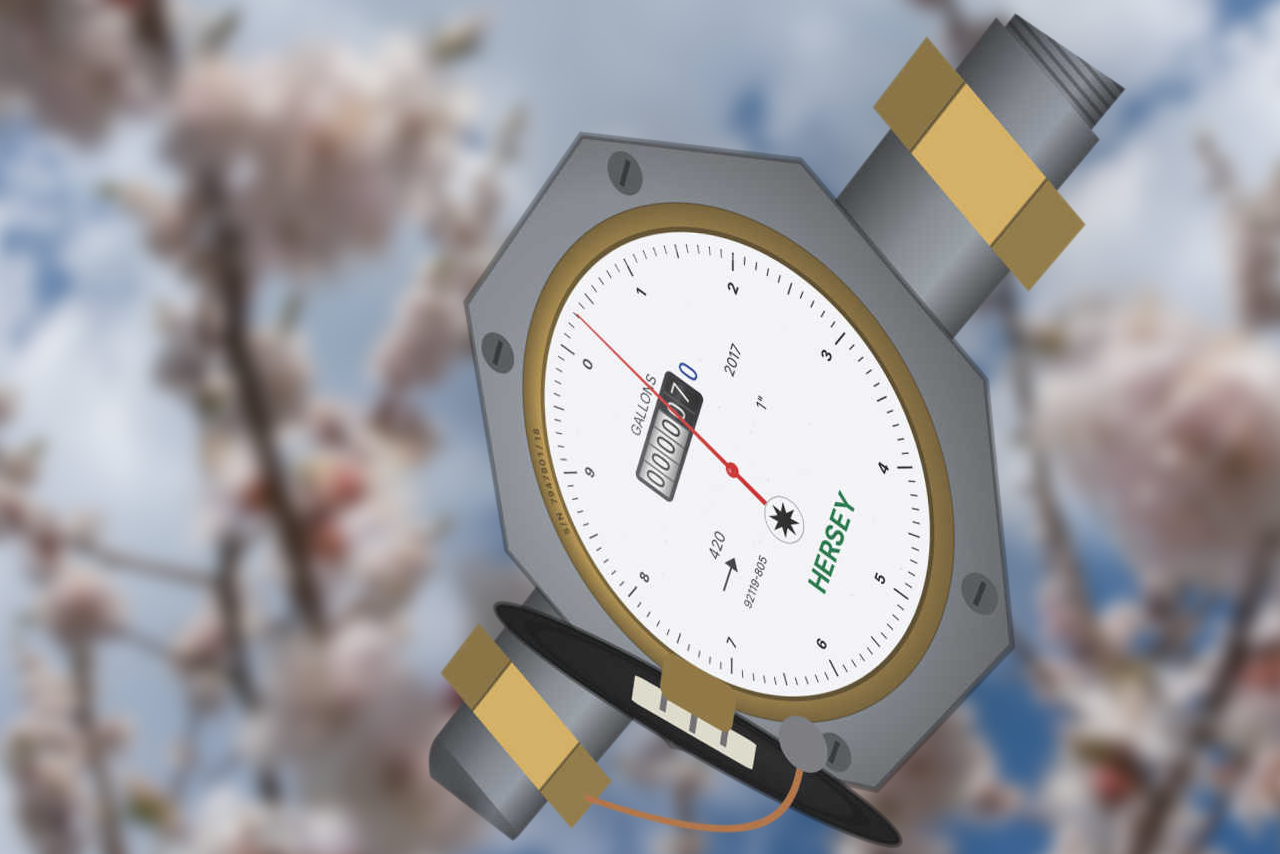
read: 70.3 gal
